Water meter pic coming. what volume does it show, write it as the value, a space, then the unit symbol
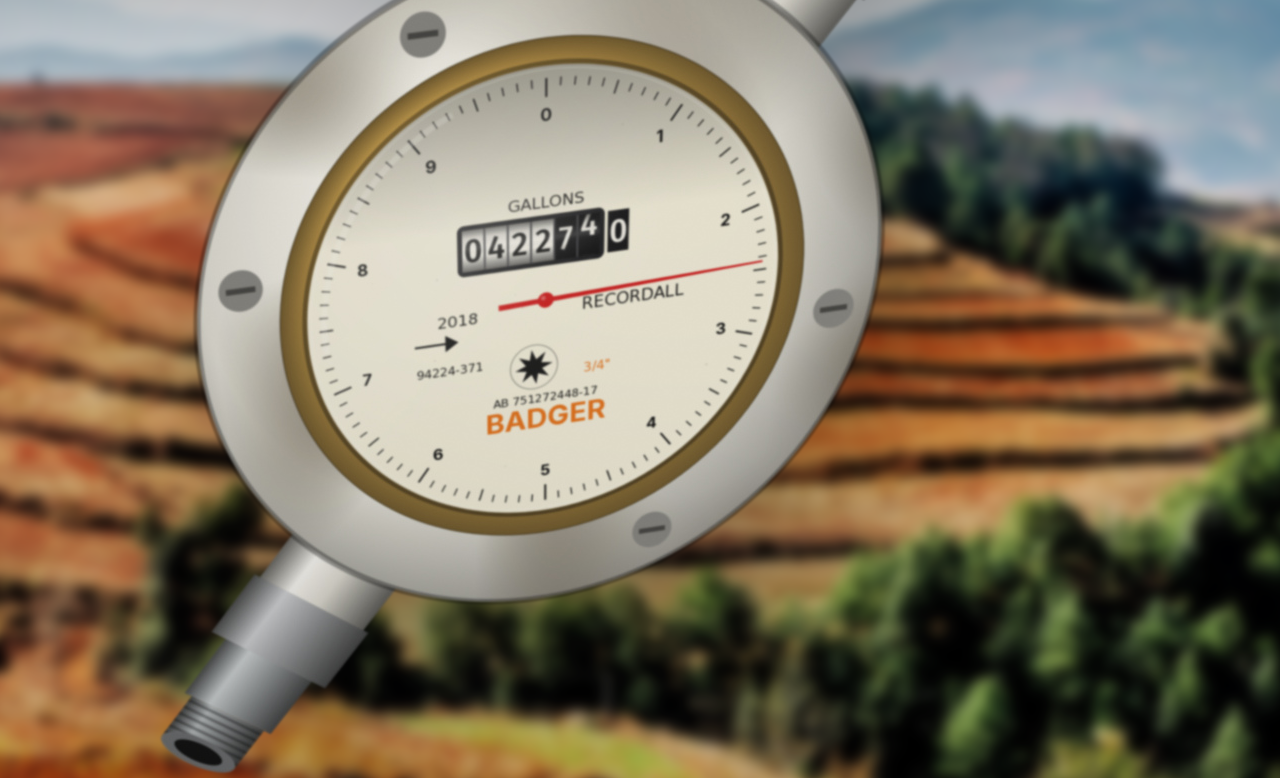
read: 422742.4 gal
